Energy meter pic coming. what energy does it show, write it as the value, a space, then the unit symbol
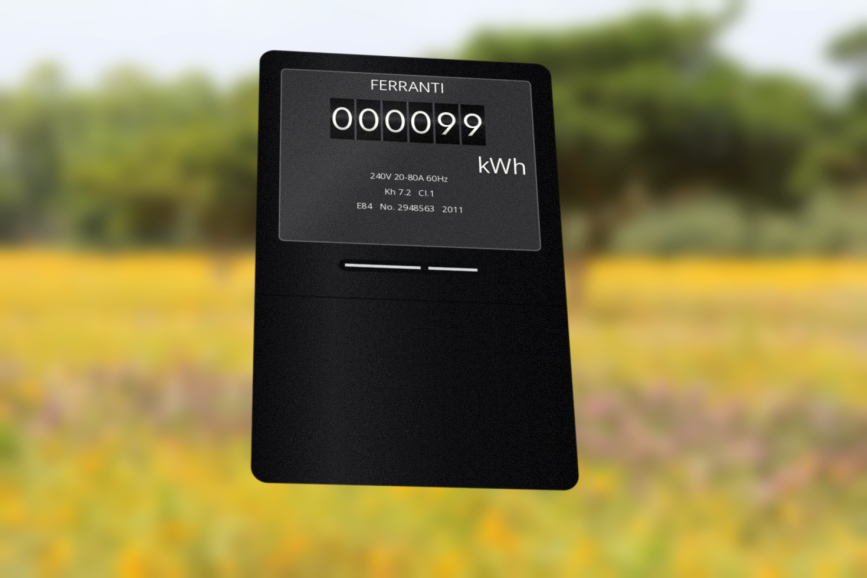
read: 99 kWh
